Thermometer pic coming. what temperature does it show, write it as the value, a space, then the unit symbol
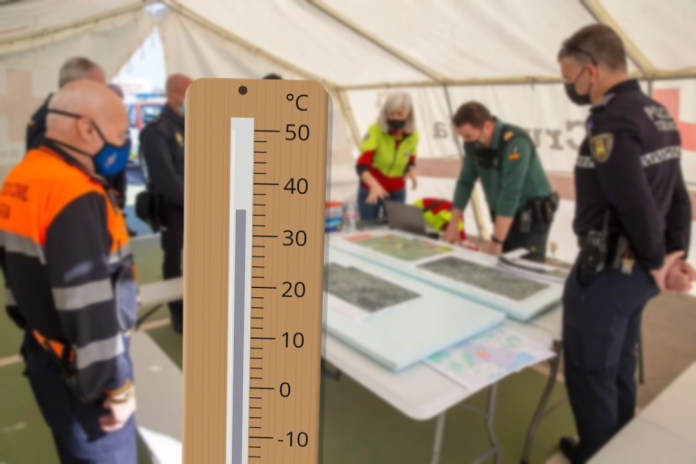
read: 35 °C
